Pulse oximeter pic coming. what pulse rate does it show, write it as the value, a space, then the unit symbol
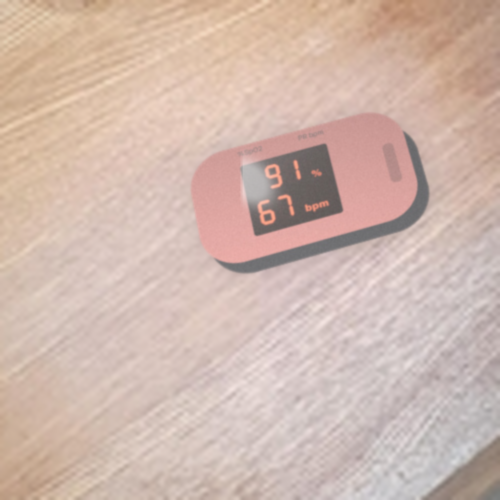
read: 67 bpm
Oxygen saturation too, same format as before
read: 91 %
